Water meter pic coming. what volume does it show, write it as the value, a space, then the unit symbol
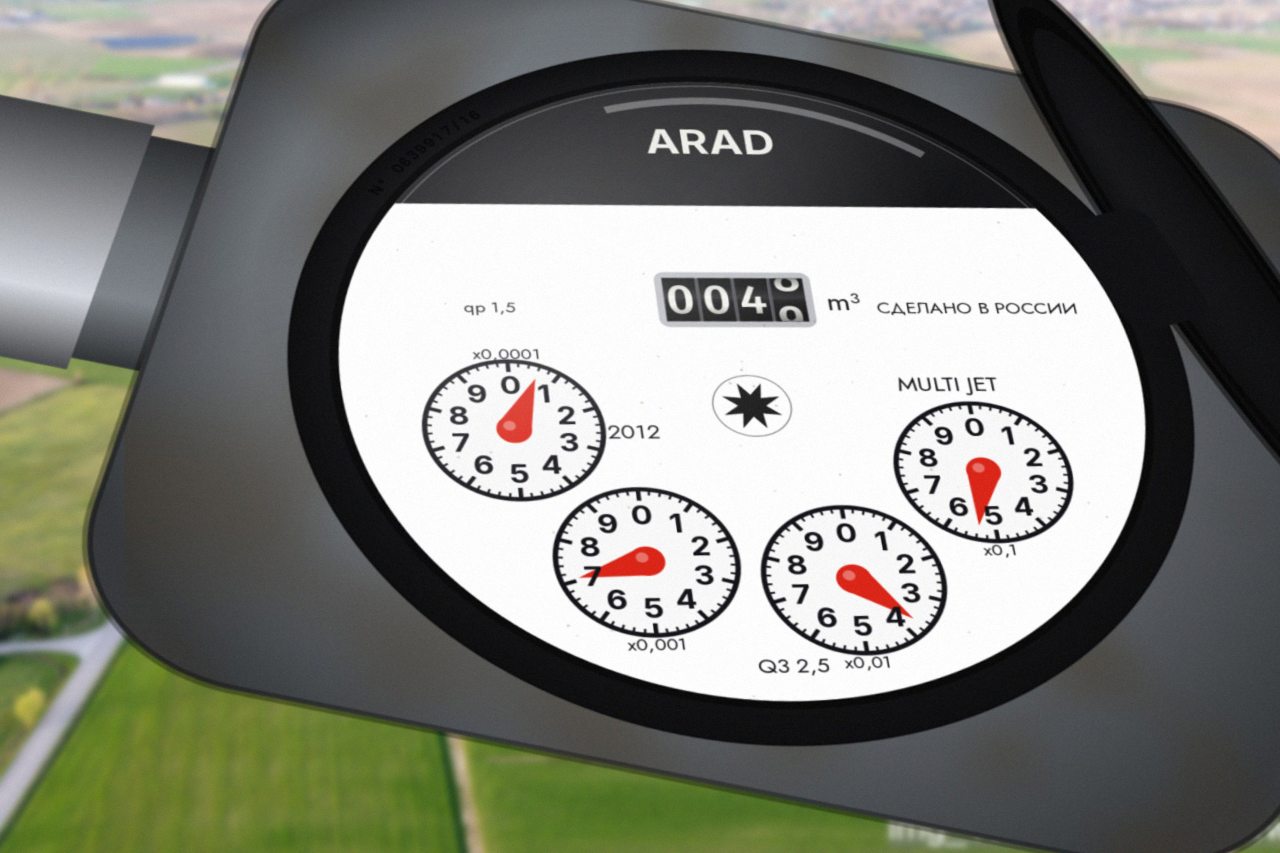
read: 48.5370 m³
